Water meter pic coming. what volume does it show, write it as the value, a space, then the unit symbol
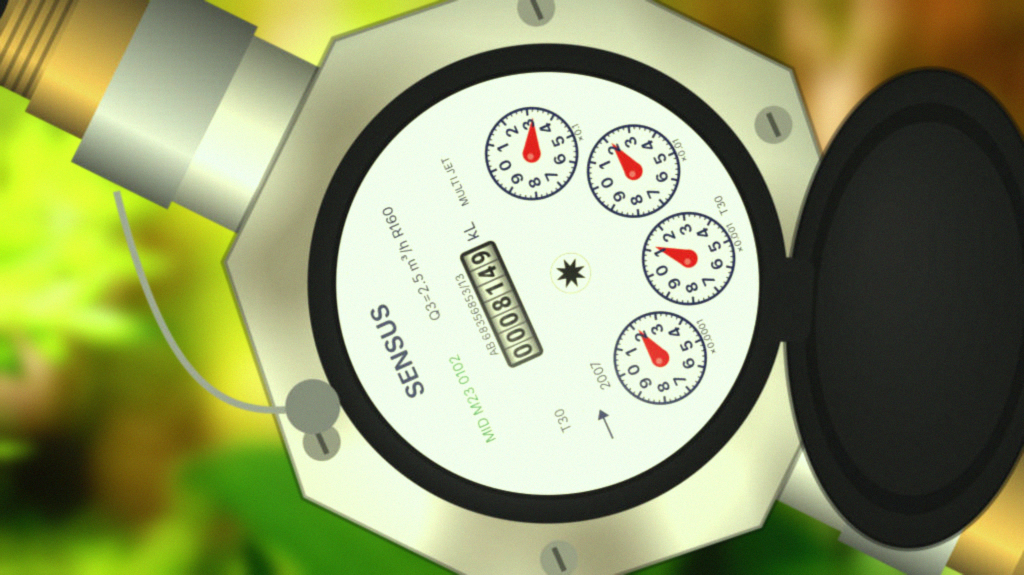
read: 8149.3212 kL
